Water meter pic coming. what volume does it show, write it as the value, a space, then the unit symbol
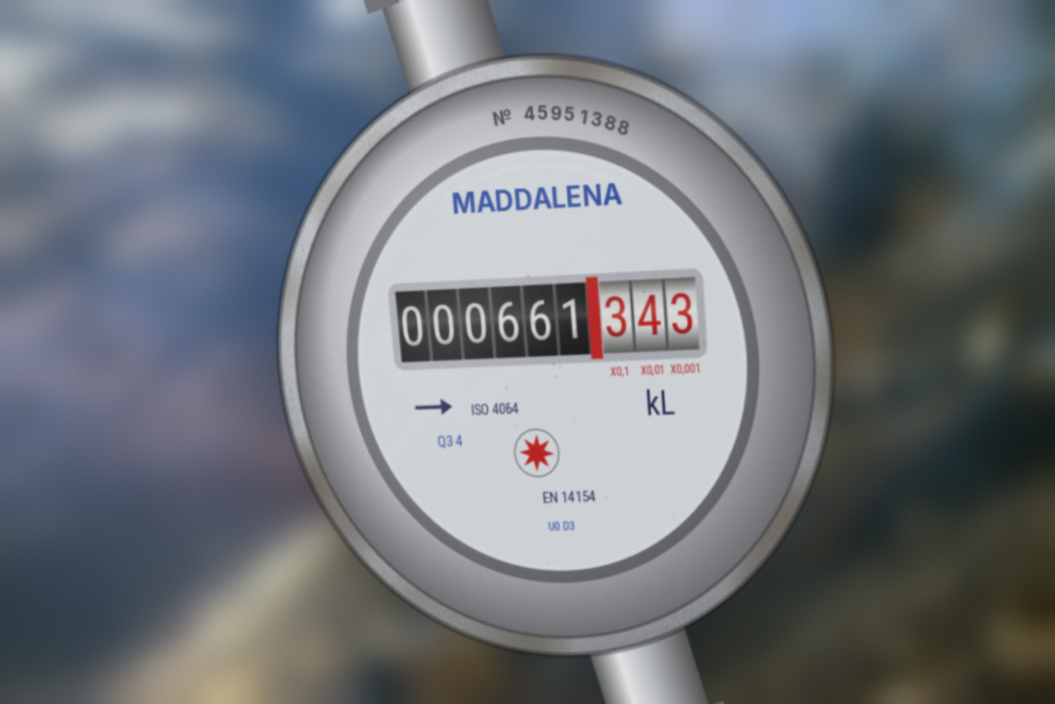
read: 661.343 kL
